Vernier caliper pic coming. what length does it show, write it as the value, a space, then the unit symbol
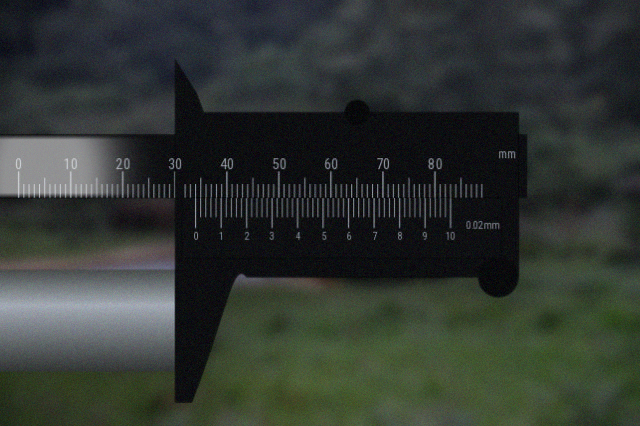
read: 34.0 mm
